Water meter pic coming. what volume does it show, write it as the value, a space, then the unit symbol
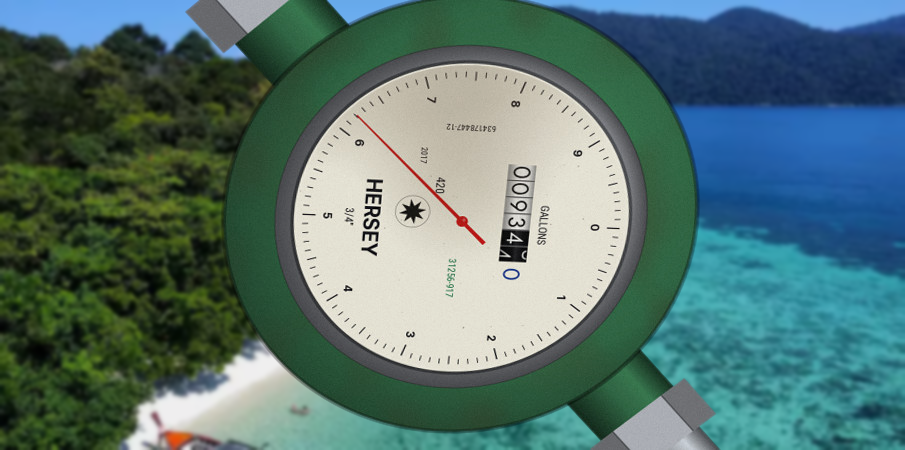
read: 93436.2 gal
